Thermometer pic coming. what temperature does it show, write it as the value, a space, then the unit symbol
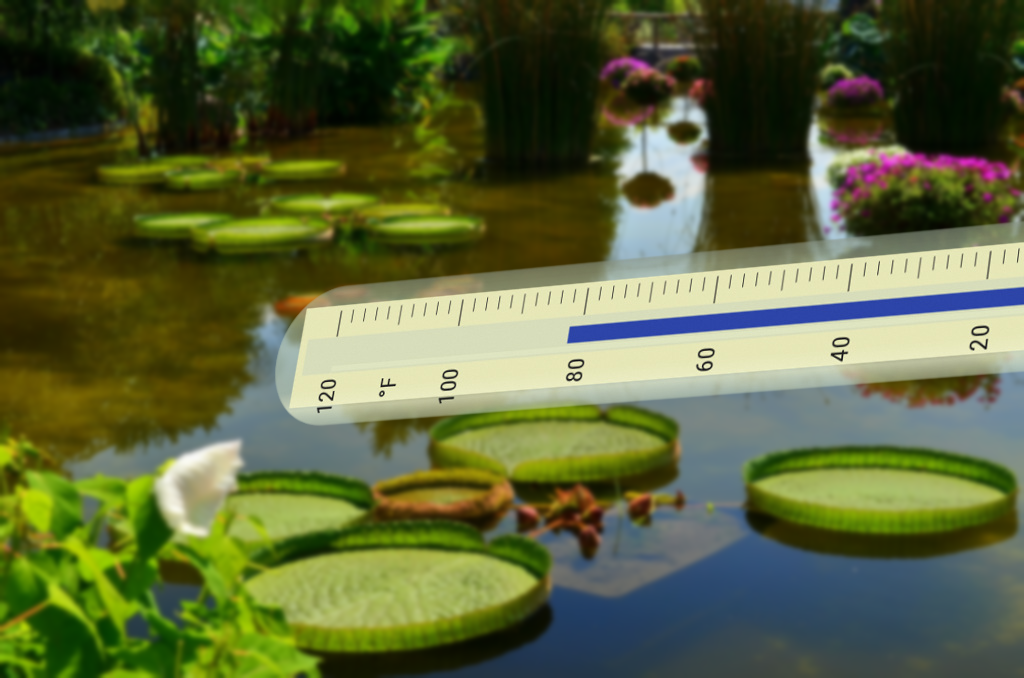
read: 82 °F
